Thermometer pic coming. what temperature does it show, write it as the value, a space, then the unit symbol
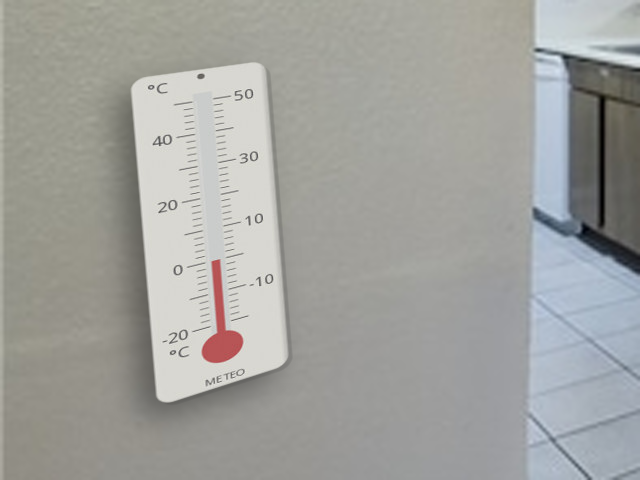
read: 0 °C
